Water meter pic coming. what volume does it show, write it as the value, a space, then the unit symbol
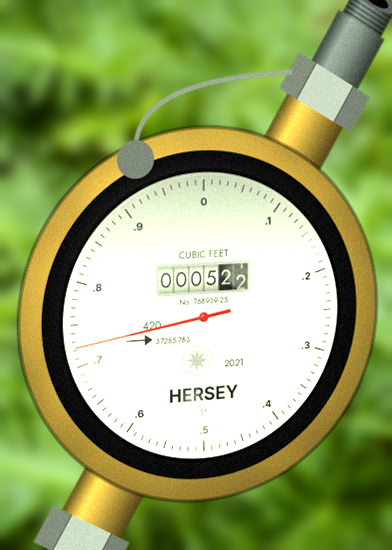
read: 521.72 ft³
